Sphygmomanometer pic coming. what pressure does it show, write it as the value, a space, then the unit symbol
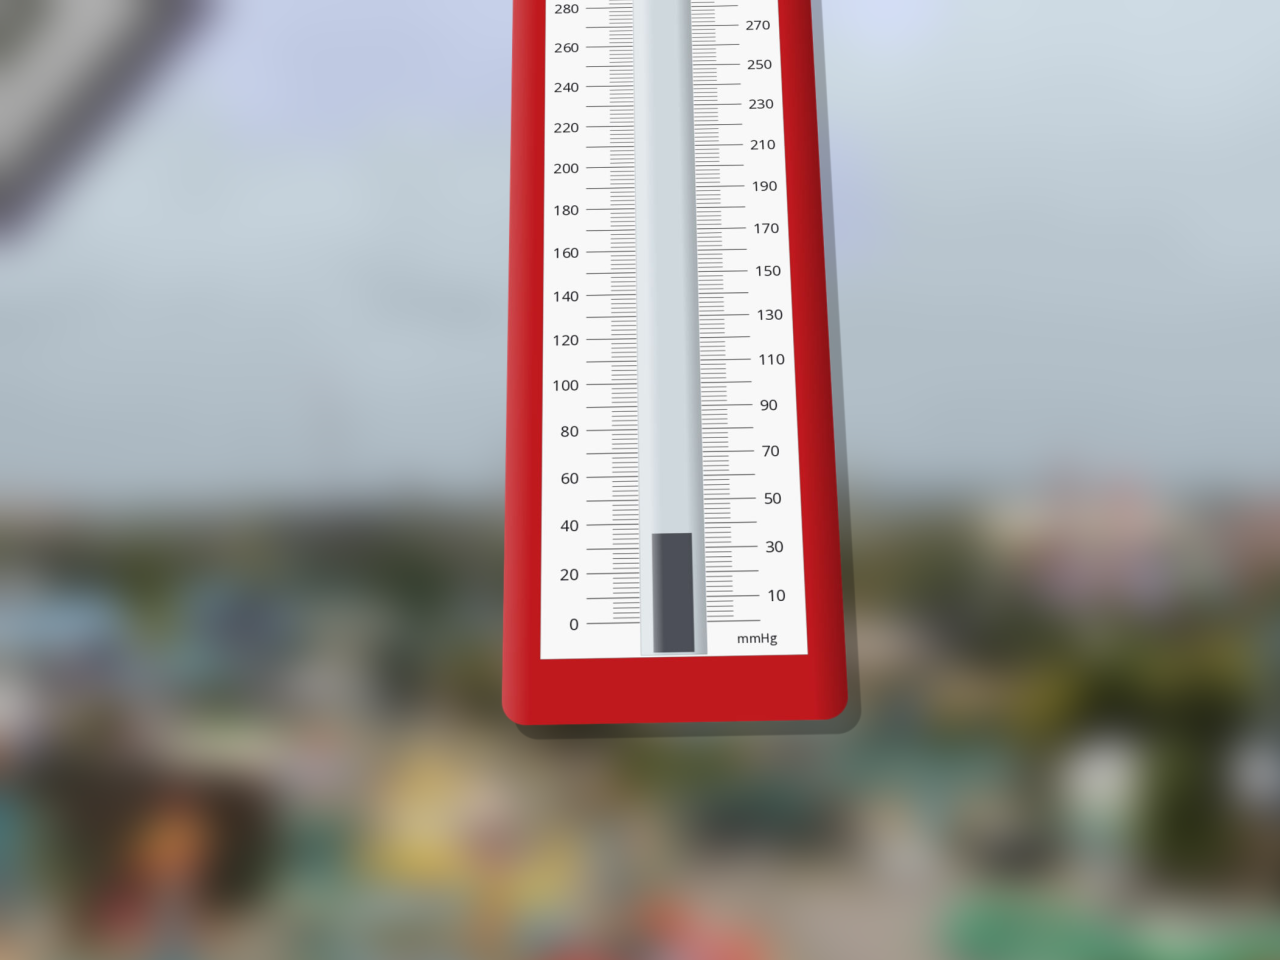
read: 36 mmHg
